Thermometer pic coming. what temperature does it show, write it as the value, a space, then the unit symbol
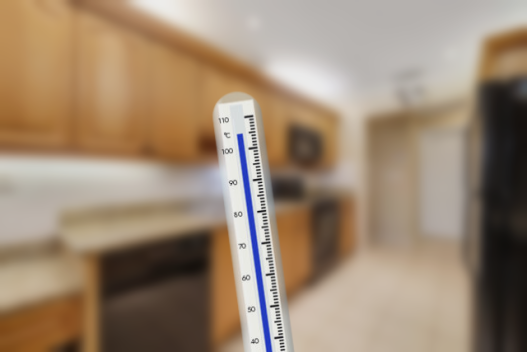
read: 105 °C
